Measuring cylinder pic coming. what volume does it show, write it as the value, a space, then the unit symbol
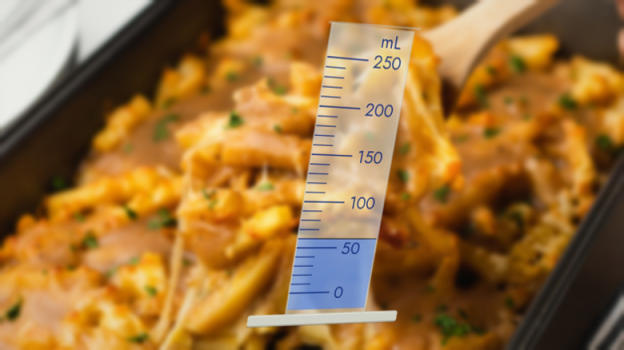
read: 60 mL
